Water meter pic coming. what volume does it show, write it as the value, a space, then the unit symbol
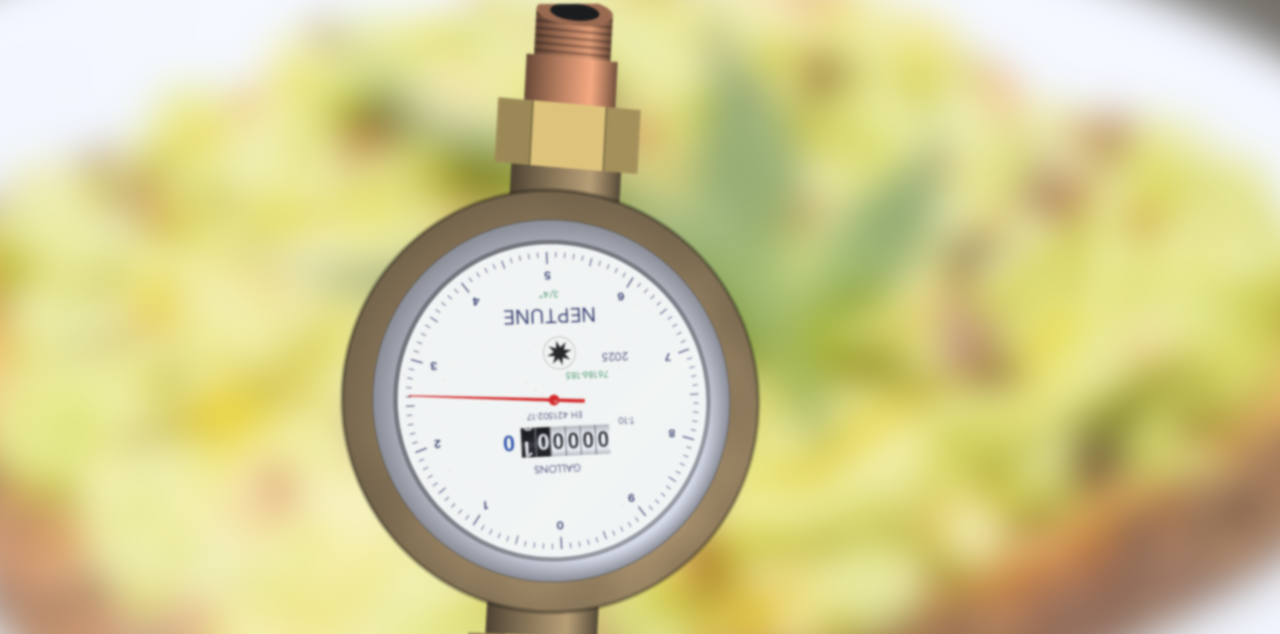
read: 12.6 gal
